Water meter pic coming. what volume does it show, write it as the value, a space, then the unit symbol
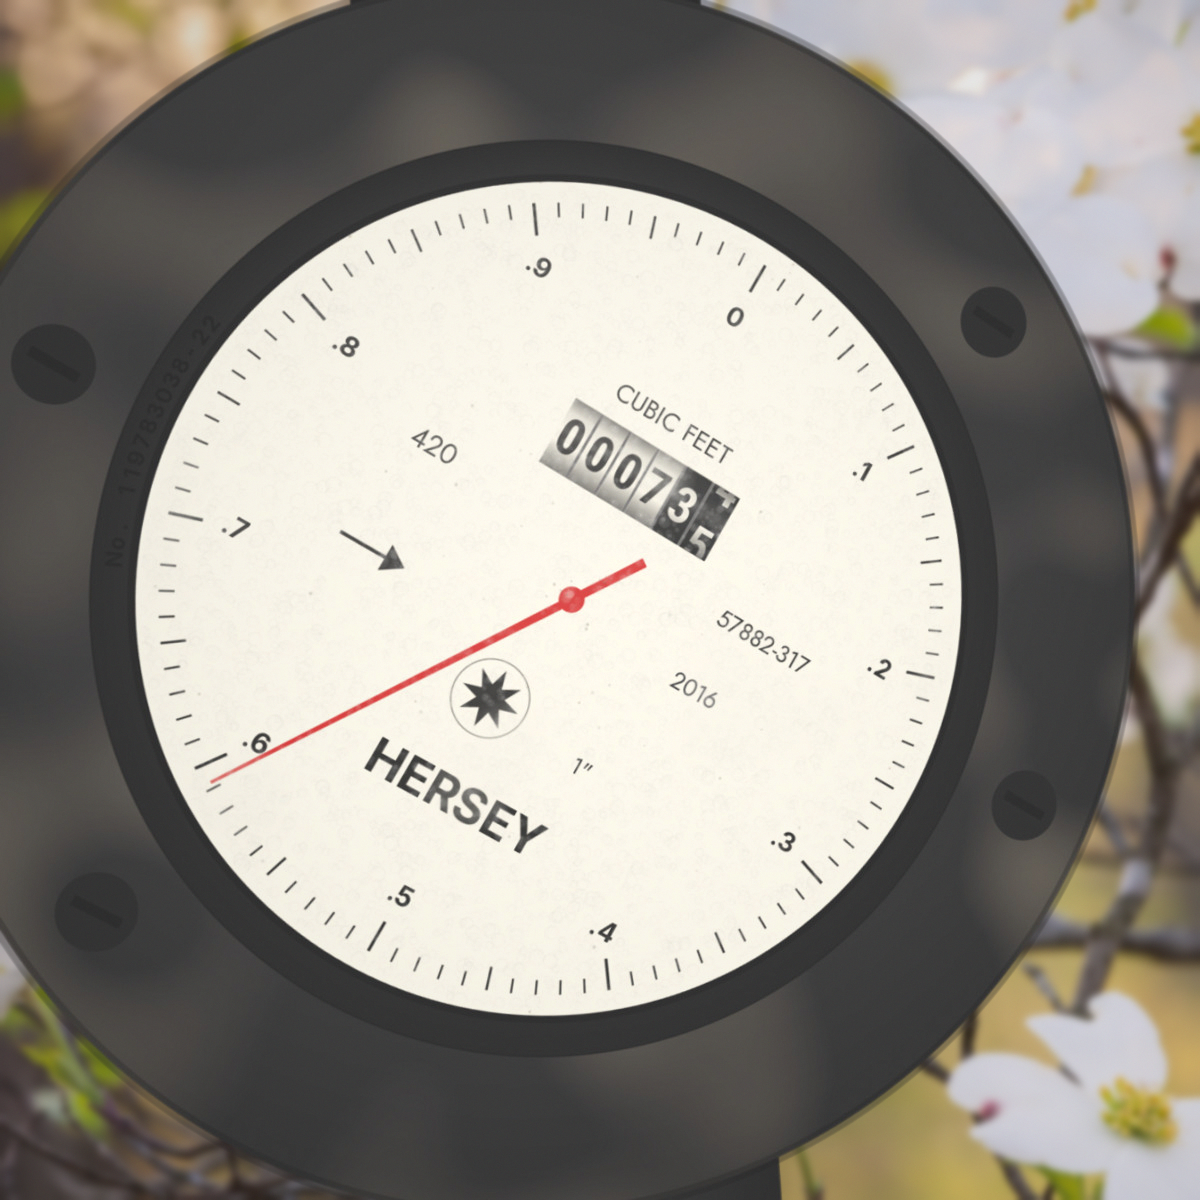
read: 734.59 ft³
